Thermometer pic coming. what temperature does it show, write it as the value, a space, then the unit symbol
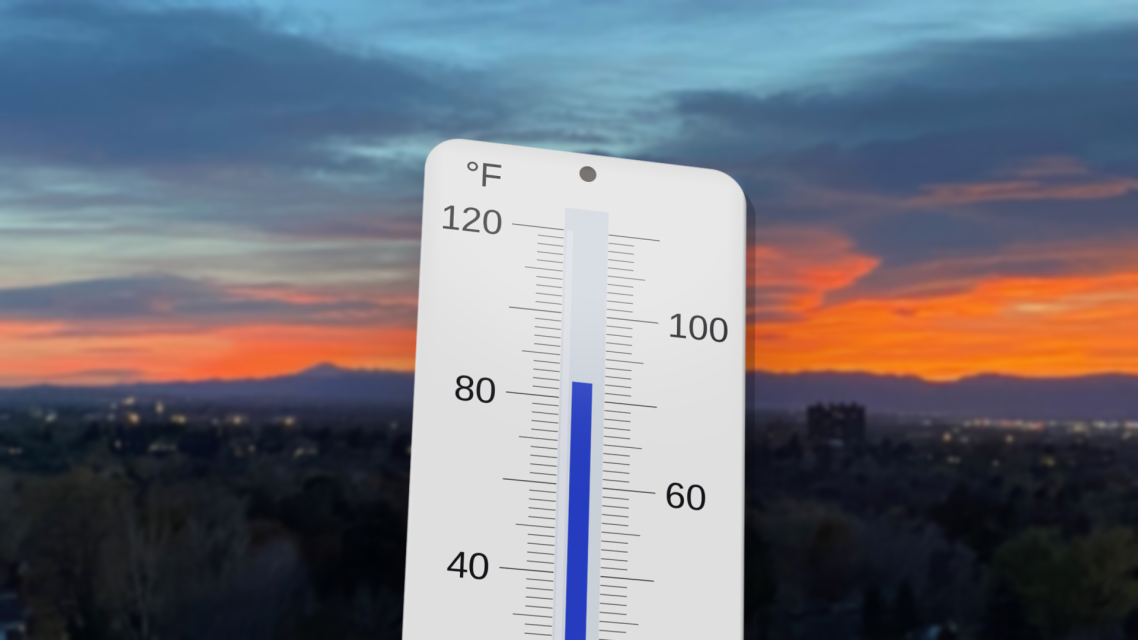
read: 84 °F
